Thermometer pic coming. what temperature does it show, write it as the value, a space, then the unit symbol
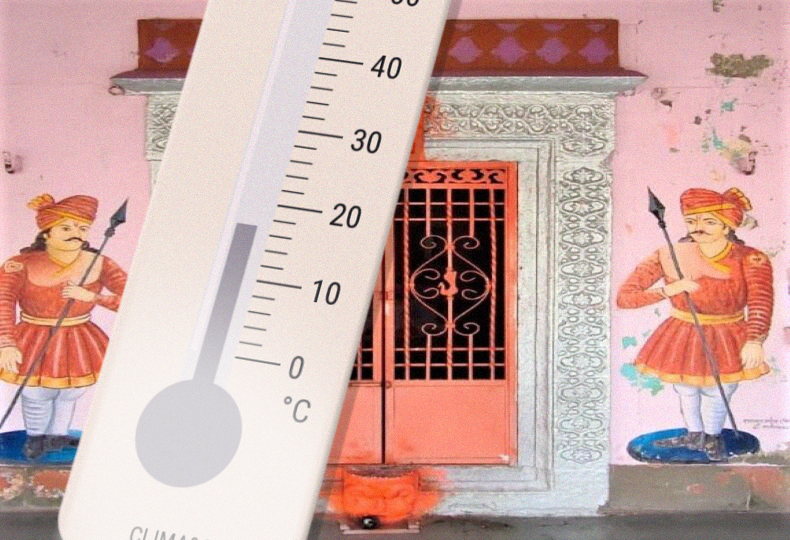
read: 17 °C
